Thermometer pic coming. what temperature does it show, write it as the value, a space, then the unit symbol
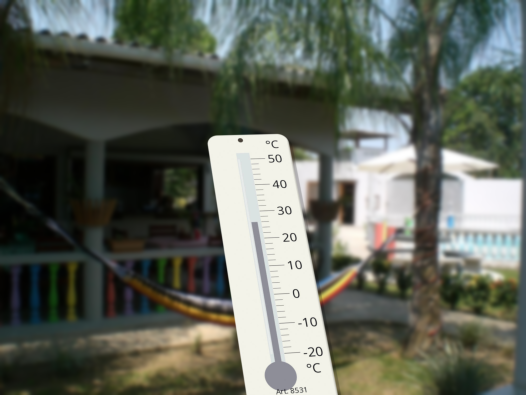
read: 26 °C
